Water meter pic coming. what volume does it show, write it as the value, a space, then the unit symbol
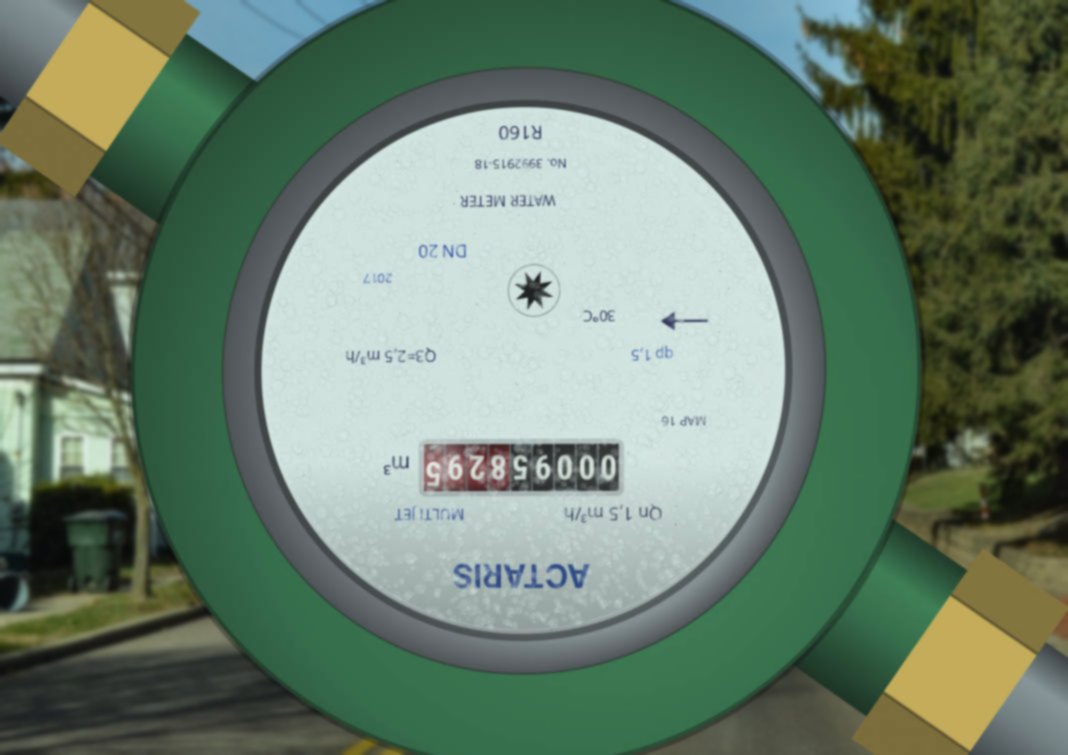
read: 95.8295 m³
